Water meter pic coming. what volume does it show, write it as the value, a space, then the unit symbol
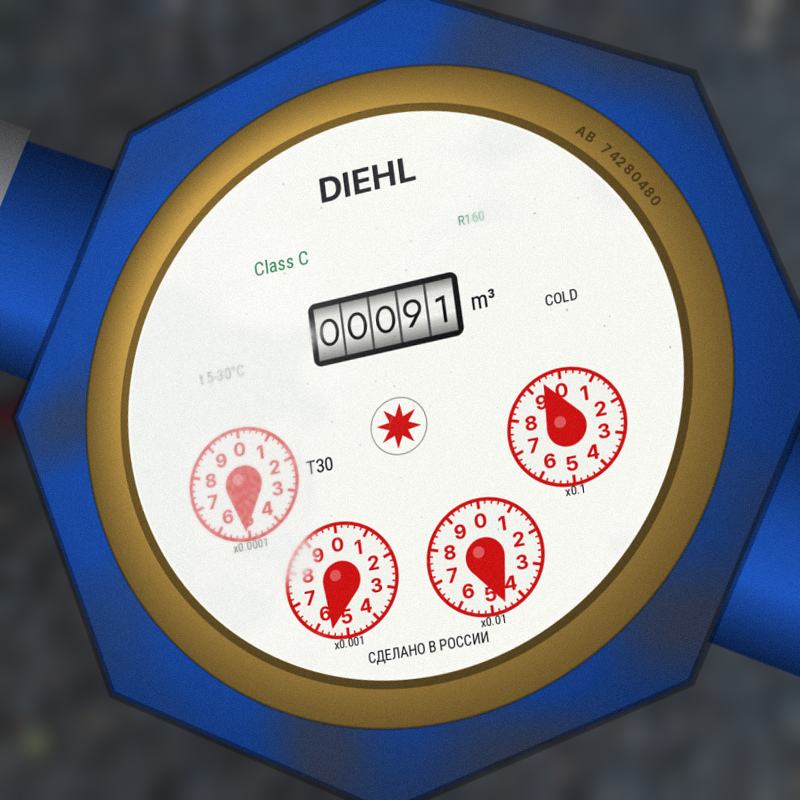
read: 90.9455 m³
